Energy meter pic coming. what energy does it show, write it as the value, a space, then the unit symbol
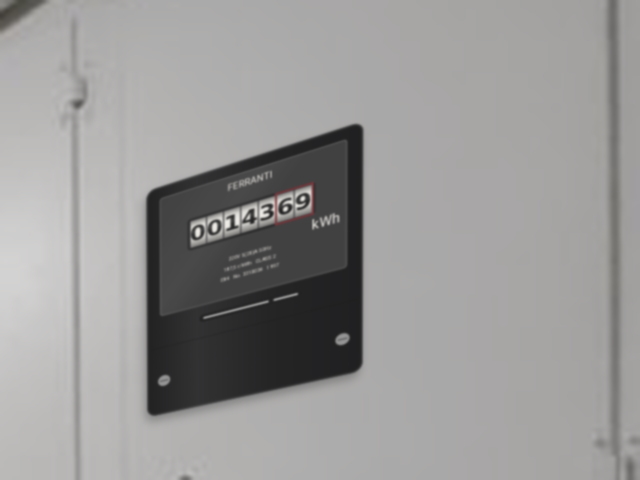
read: 143.69 kWh
